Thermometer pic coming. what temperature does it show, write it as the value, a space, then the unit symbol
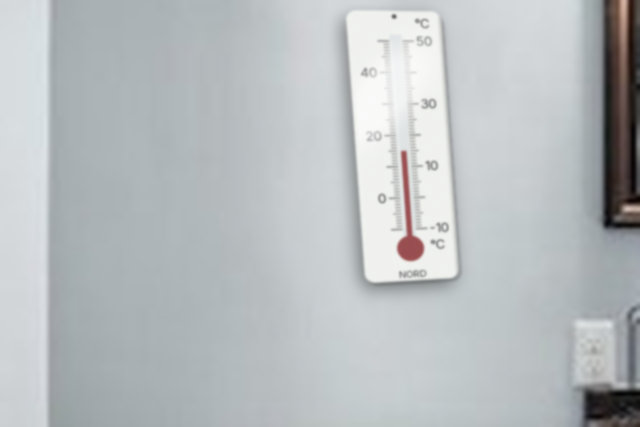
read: 15 °C
